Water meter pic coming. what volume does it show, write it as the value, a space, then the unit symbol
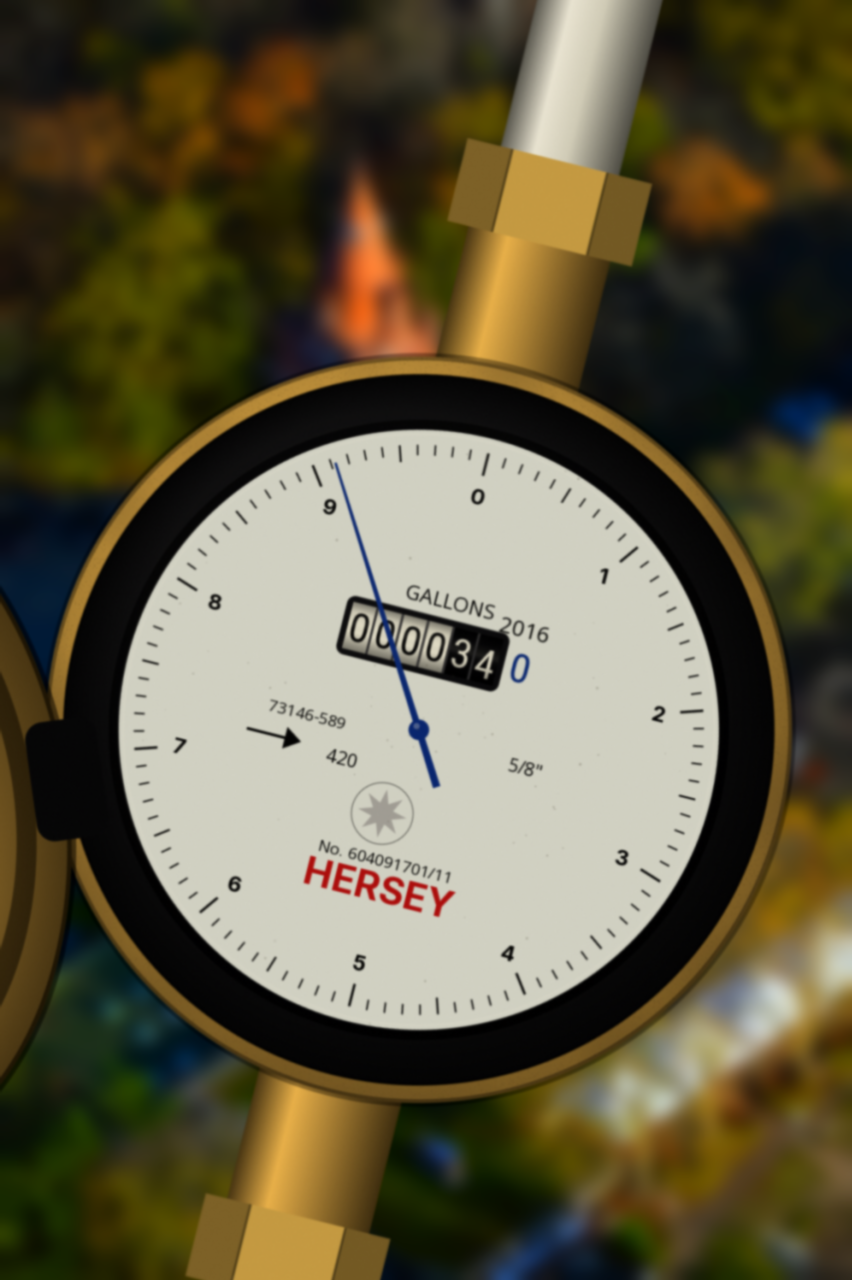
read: 339.1 gal
